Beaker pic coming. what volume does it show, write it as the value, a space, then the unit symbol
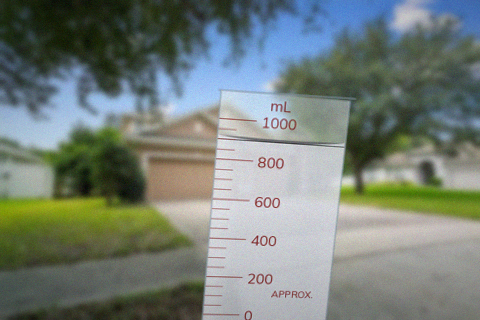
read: 900 mL
